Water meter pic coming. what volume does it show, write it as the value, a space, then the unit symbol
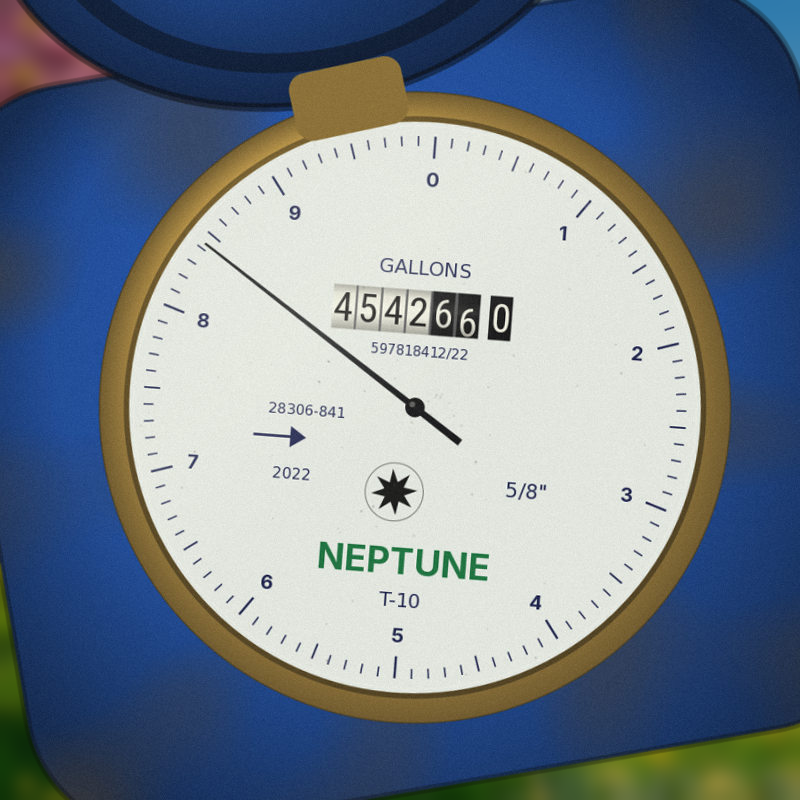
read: 4542658.4 gal
